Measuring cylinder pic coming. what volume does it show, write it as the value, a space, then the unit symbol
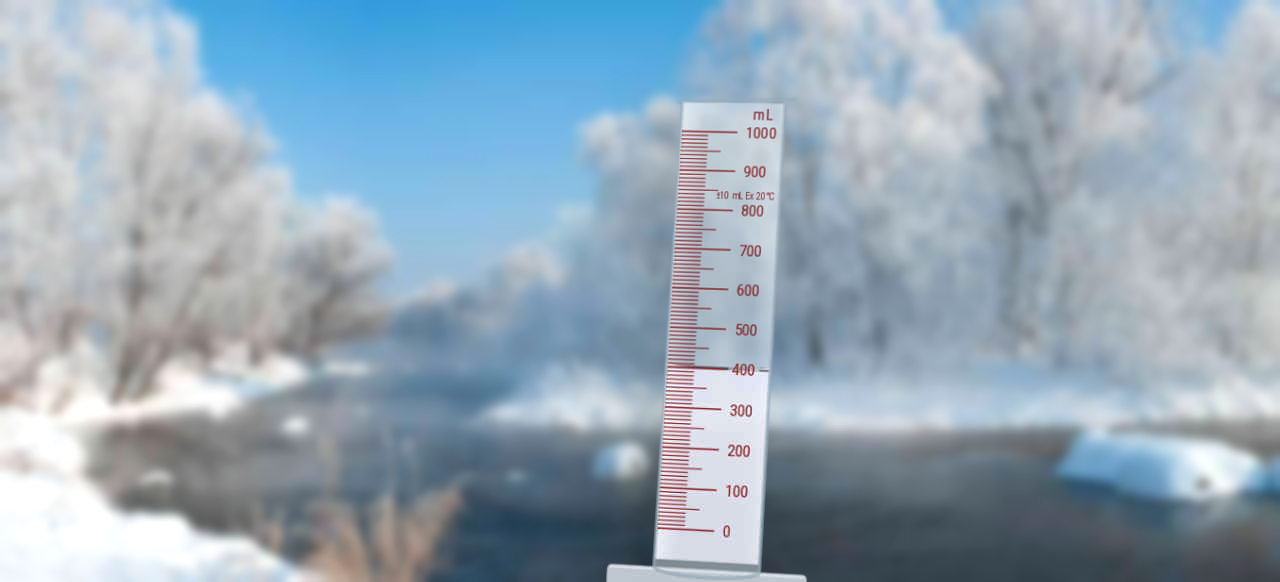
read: 400 mL
